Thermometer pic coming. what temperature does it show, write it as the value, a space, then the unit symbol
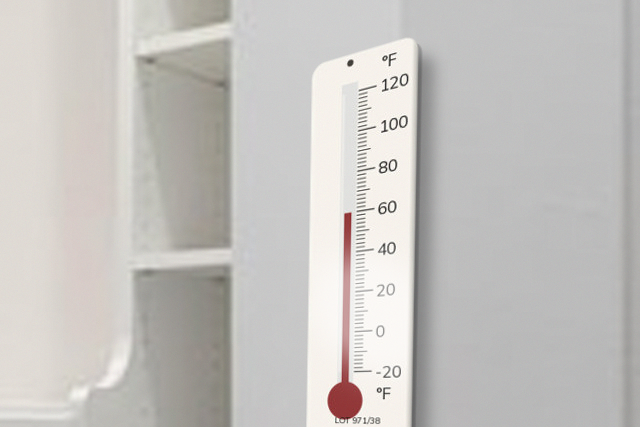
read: 60 °F
